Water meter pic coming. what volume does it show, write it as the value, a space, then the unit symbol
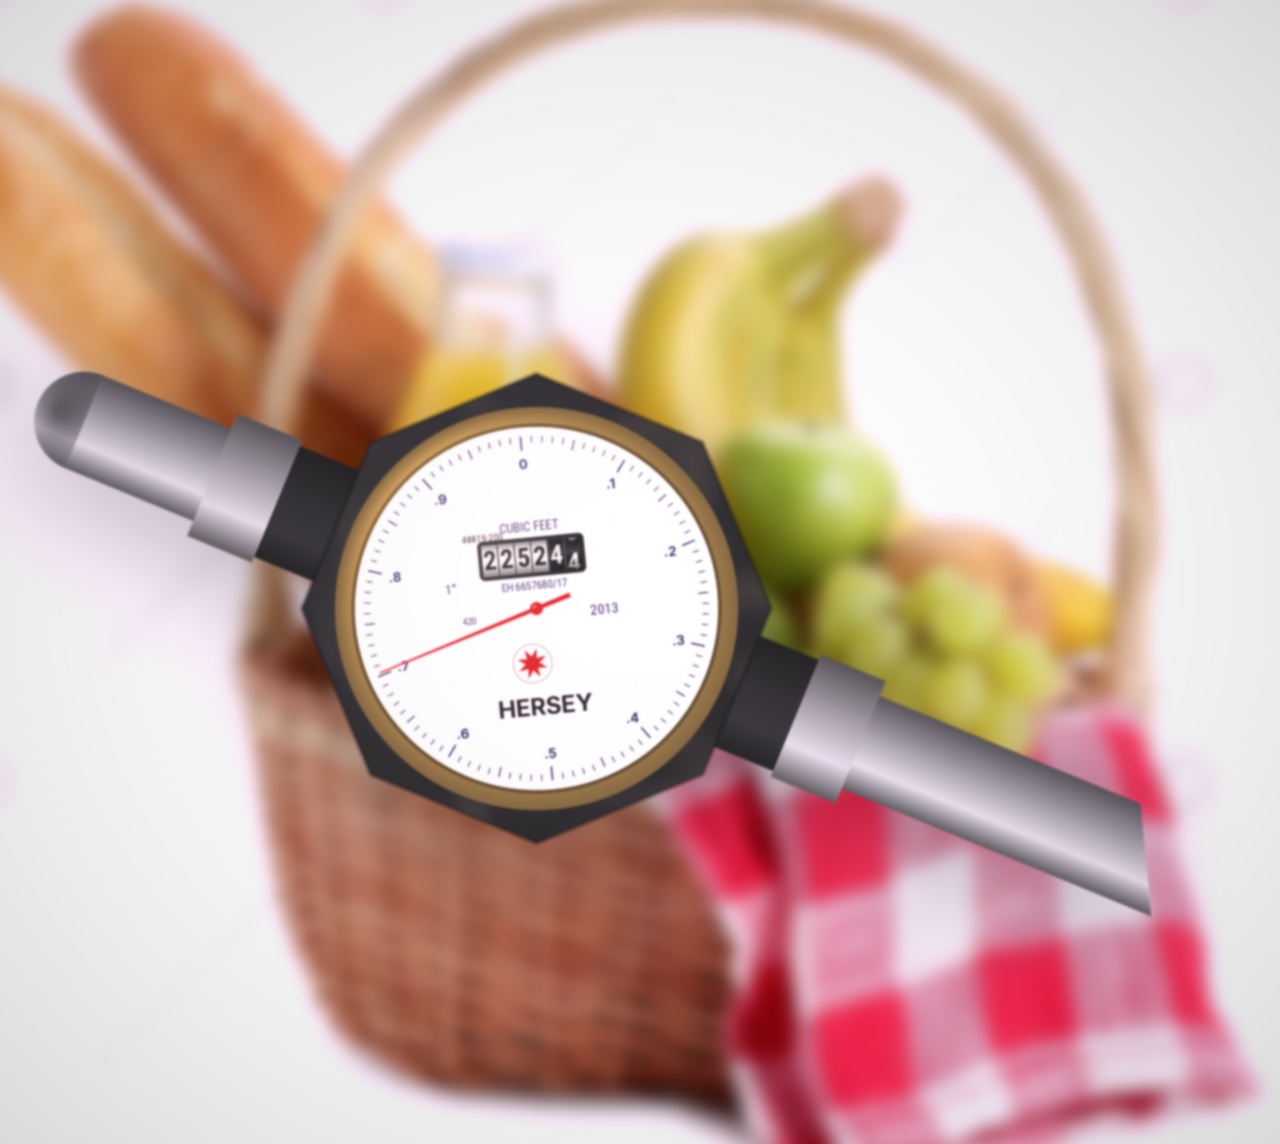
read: 225243.70 ft³
